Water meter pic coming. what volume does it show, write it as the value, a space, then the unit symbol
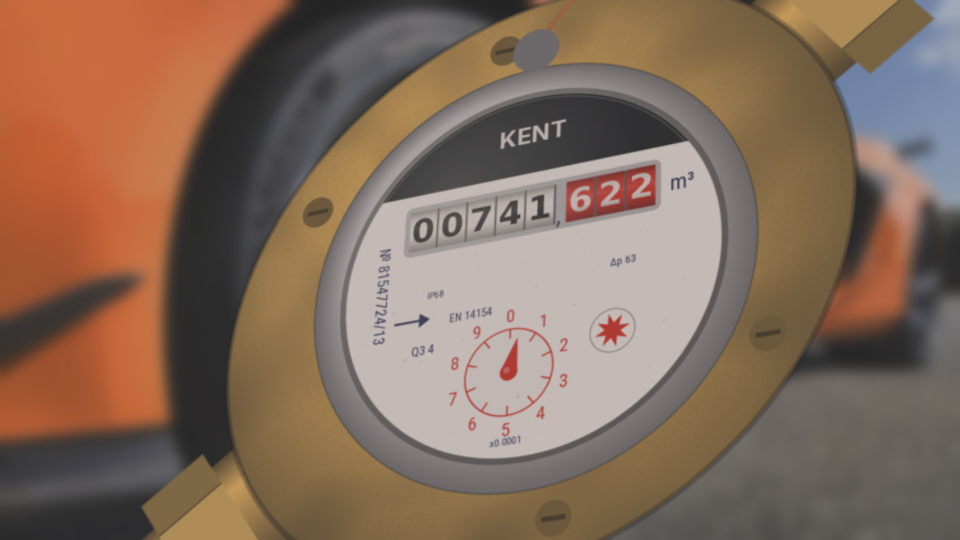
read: 741.6220 m³
